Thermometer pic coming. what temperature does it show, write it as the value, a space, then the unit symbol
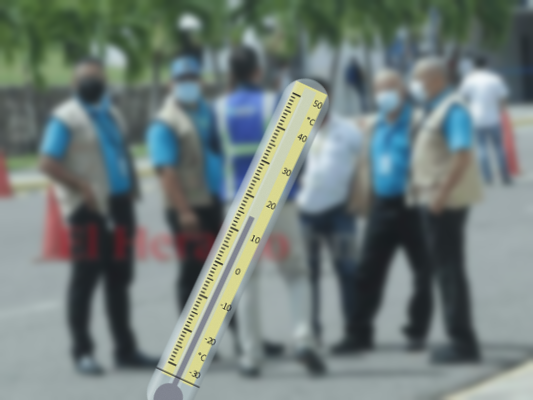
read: 15 °C
